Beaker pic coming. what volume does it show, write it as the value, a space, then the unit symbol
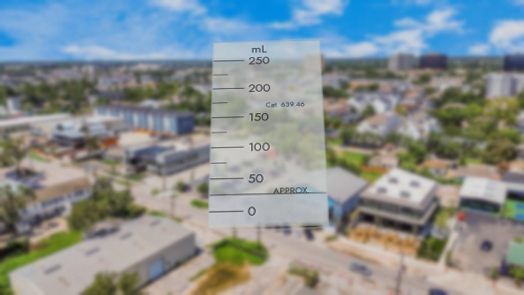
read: 25 mL
